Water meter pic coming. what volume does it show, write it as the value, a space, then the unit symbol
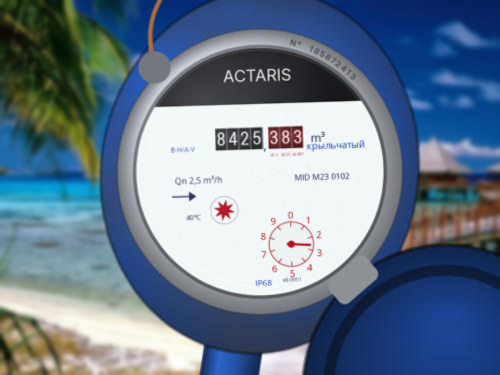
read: 8425.3832 m³
